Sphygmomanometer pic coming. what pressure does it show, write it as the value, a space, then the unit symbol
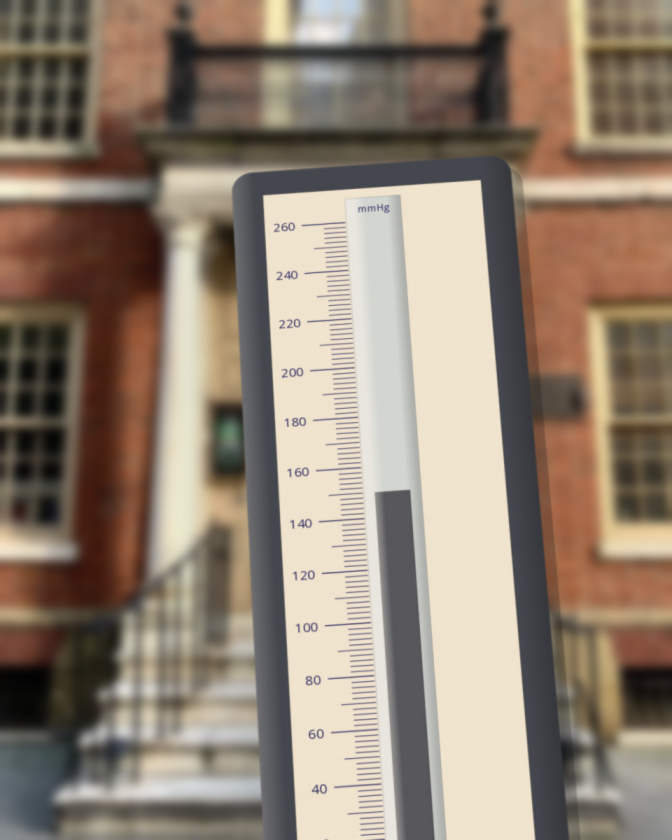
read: 150 mmHg
